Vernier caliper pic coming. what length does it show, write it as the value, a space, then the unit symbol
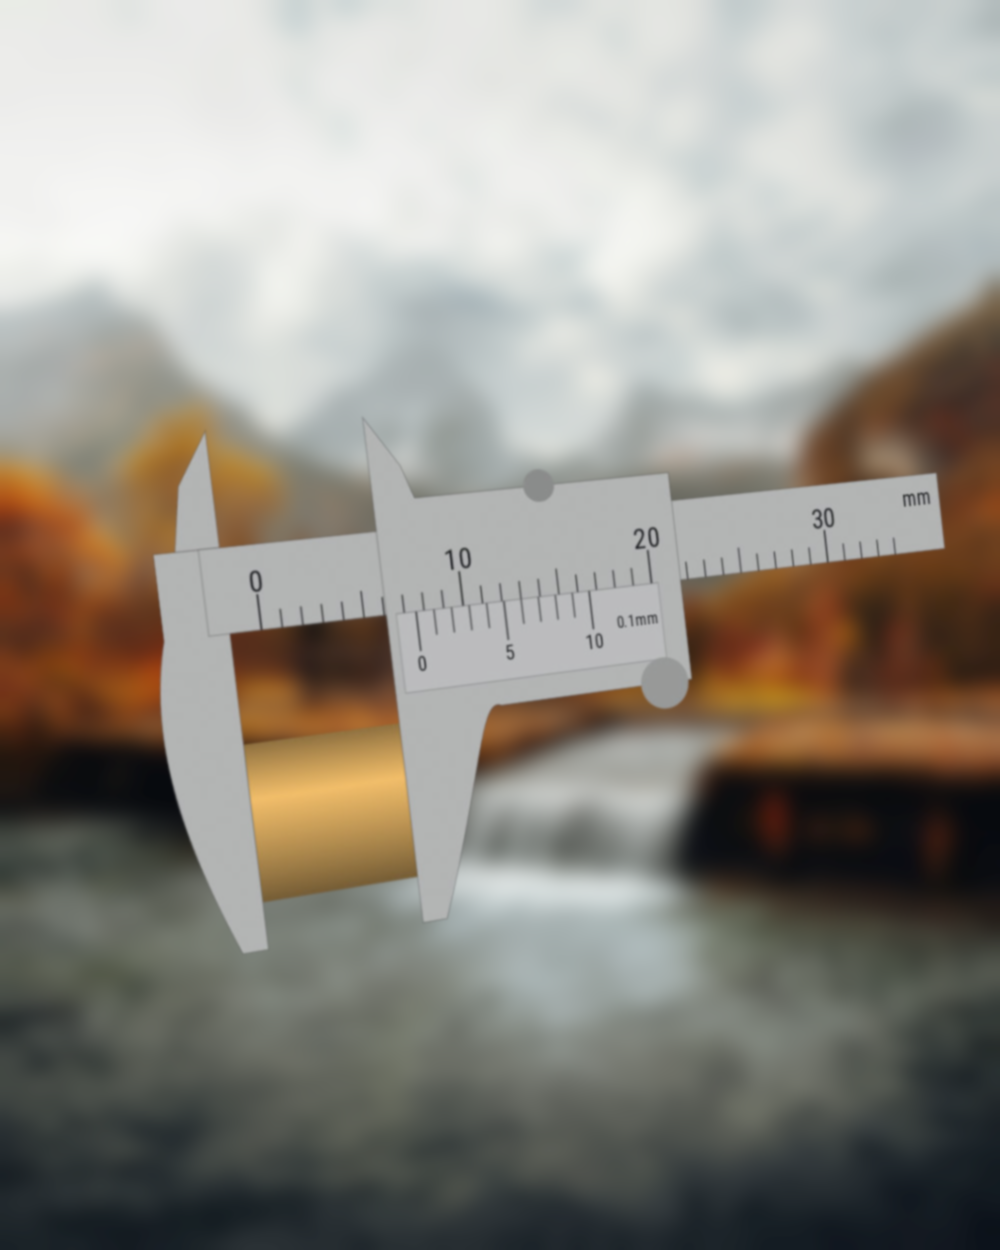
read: 7.6 mm
